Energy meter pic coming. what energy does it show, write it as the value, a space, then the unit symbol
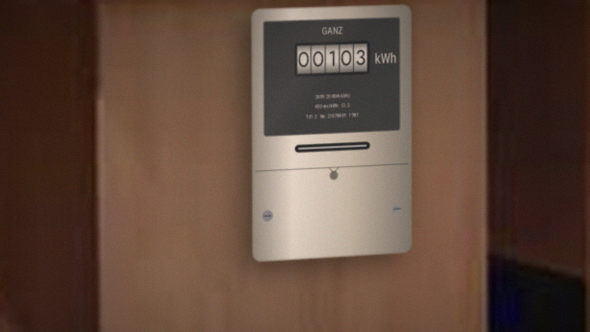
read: 103 kWh
